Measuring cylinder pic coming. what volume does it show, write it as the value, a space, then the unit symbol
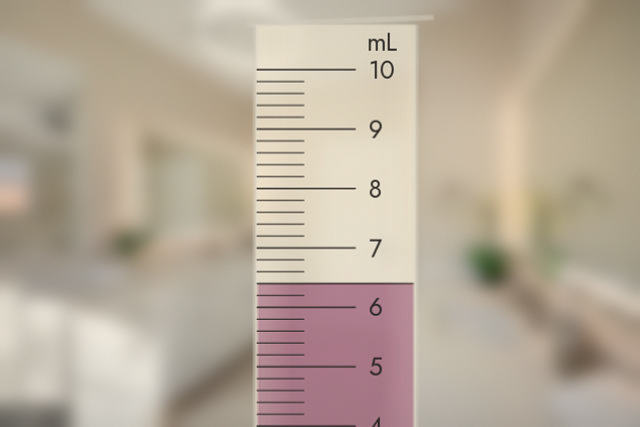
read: 6.4 mL
